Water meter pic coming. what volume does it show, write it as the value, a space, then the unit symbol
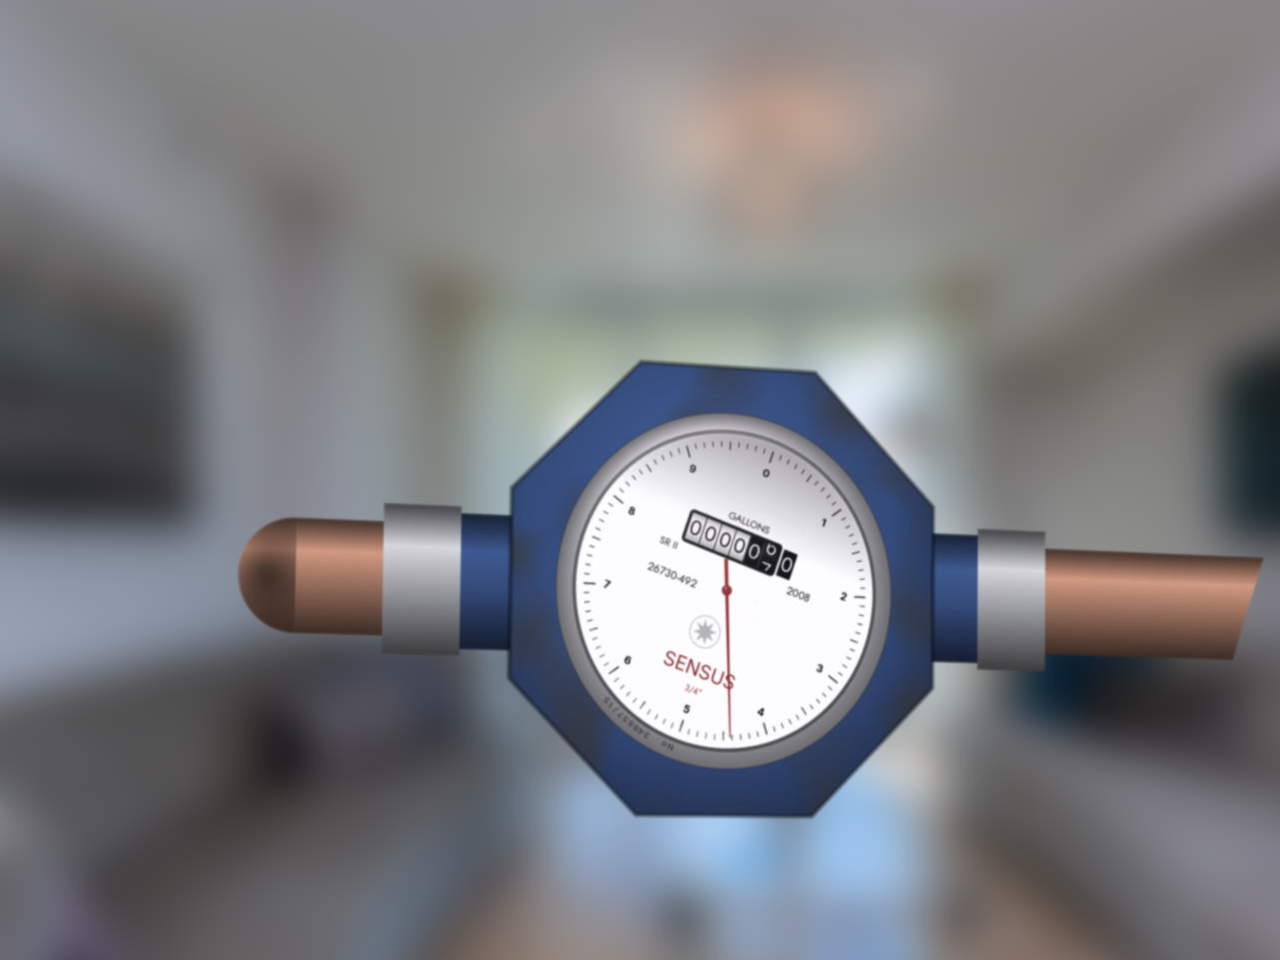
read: 64.4 gal
